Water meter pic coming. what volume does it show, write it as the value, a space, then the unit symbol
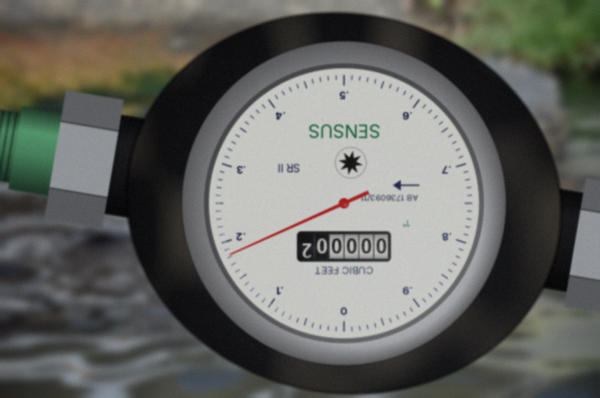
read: 2.18 ft³
